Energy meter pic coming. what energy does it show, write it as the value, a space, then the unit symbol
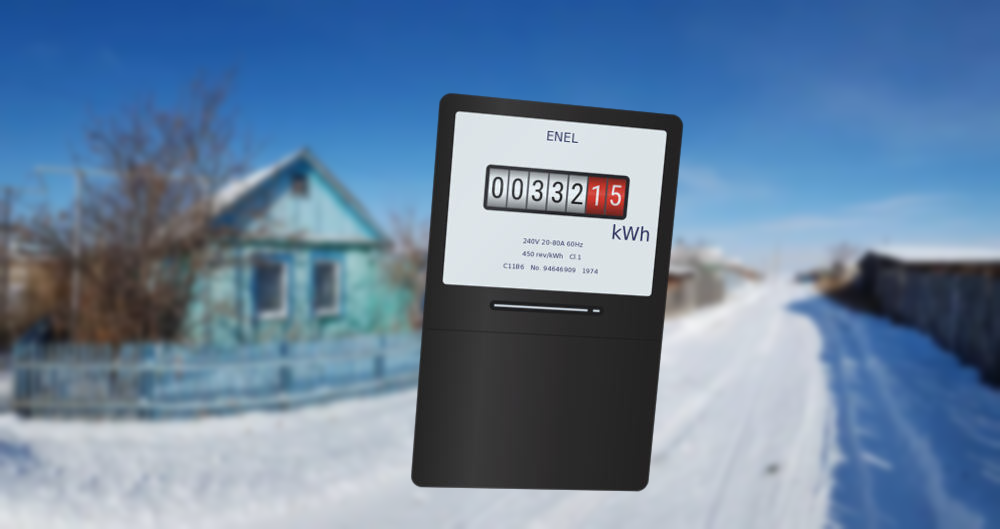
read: 332.15 kWh
